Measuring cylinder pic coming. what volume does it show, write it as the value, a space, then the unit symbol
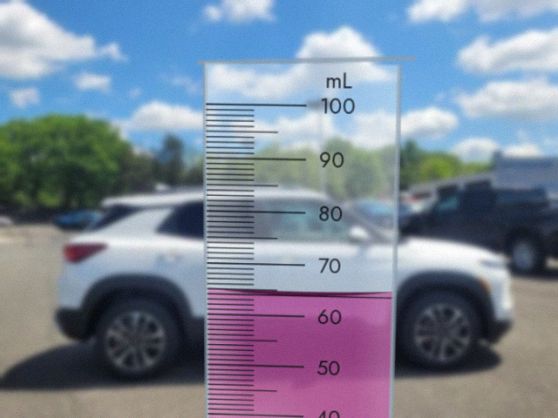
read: 64 mL
